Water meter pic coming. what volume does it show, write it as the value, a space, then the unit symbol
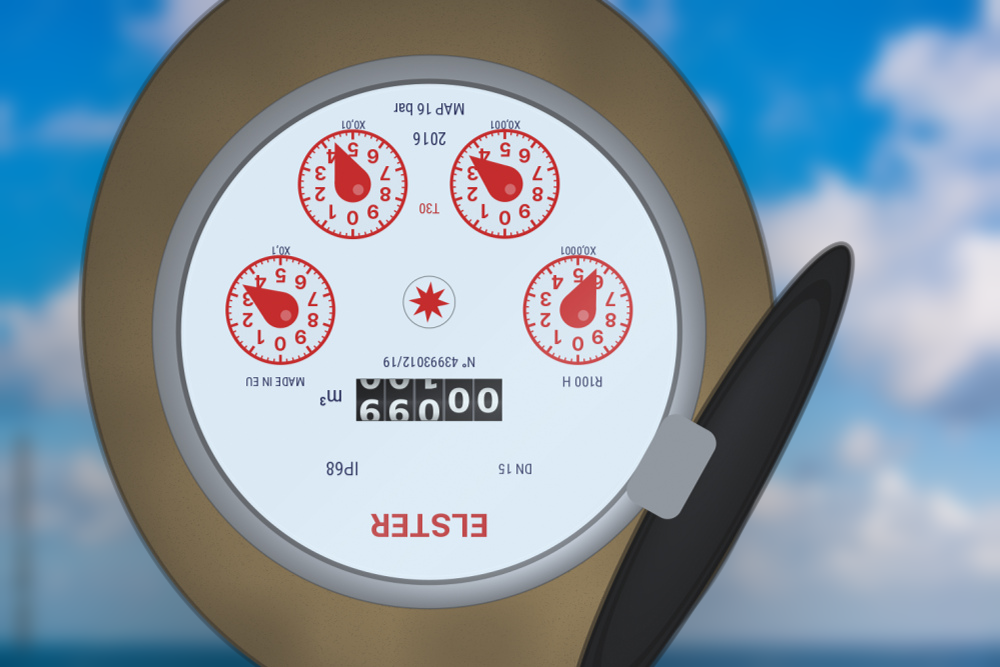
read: 99.3435 m³
